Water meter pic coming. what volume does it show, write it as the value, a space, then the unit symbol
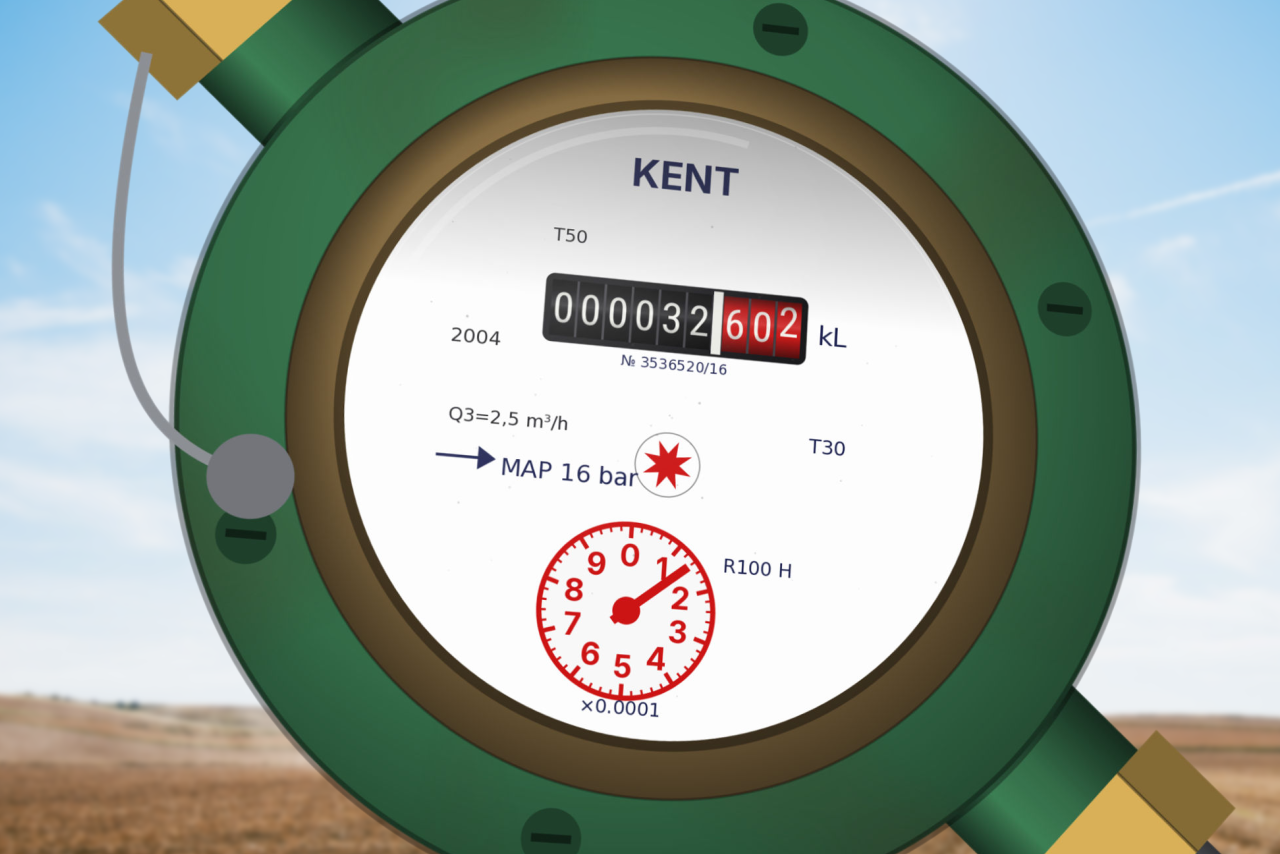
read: 32.6021 kL
